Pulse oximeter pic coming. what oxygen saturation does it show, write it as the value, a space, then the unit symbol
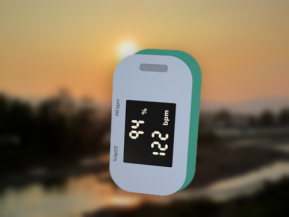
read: 94 %
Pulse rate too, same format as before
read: 122 bpm
